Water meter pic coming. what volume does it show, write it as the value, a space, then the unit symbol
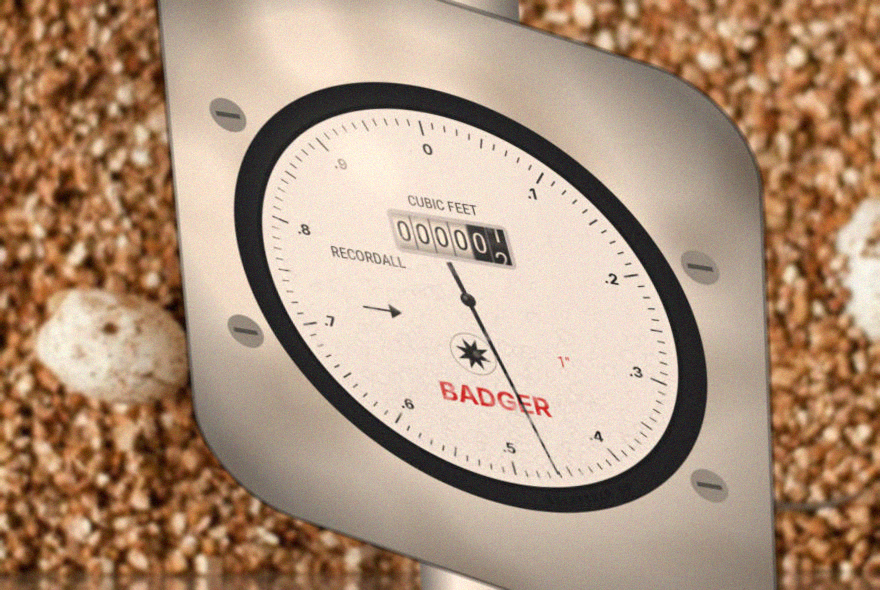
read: 1.46 ft³
